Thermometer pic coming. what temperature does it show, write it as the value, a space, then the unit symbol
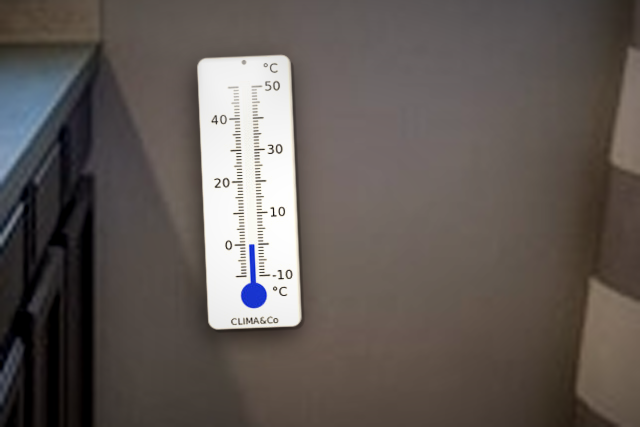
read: 0 °C
